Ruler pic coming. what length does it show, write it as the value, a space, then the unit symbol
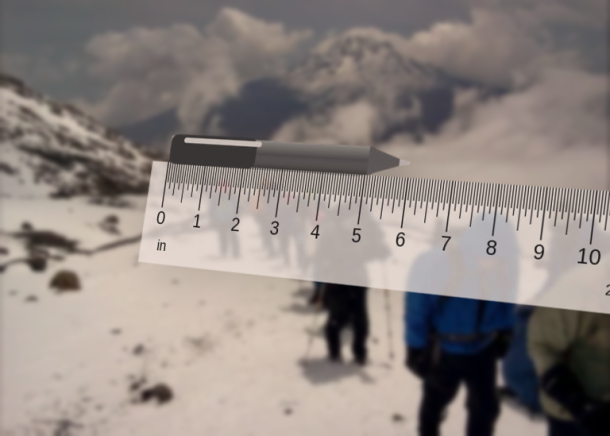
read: 6 in
